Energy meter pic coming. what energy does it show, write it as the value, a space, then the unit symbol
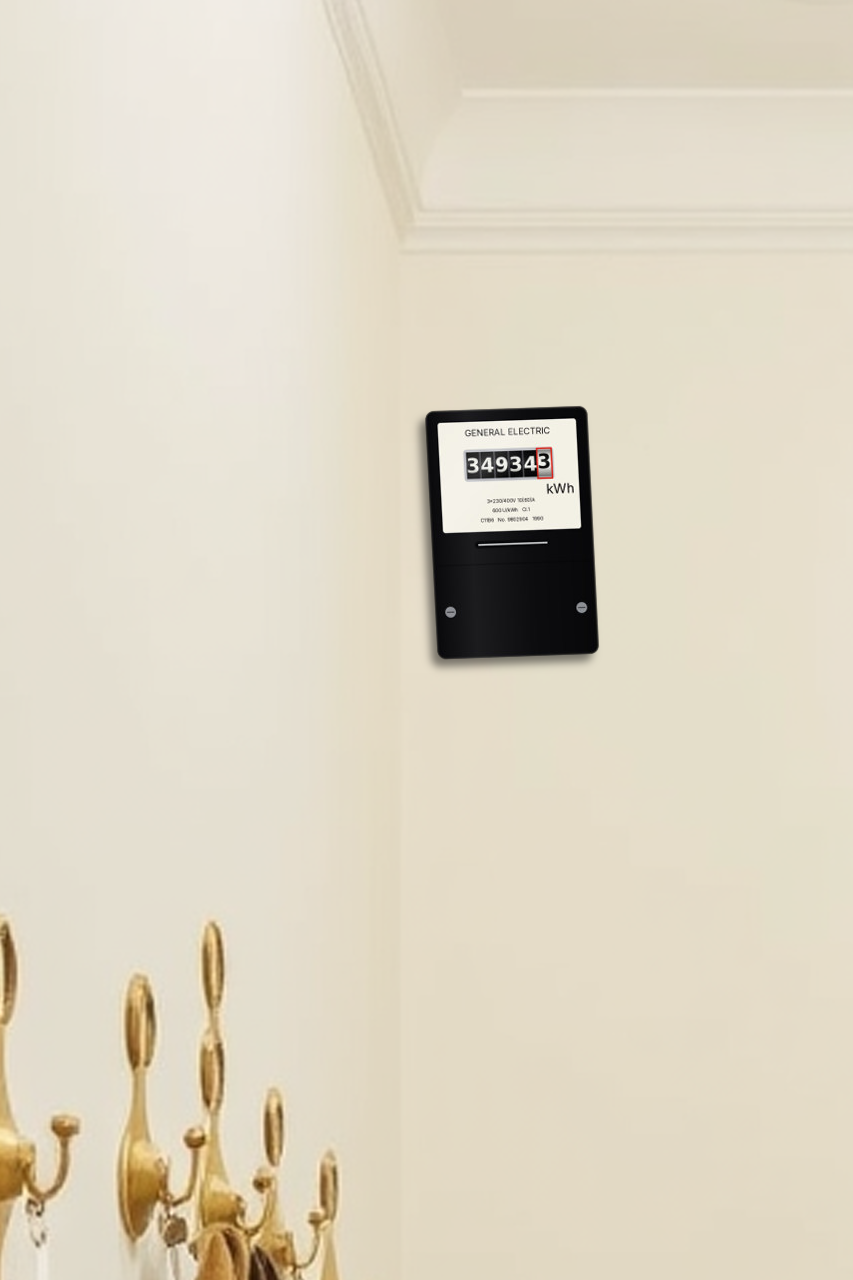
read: 34934.3 kWh
